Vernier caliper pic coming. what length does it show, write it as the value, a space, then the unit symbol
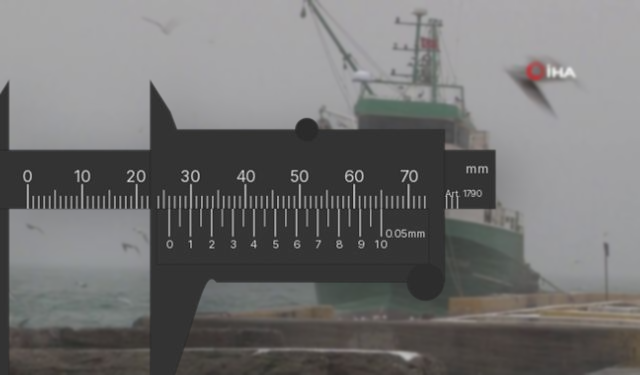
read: 26.0 mm
